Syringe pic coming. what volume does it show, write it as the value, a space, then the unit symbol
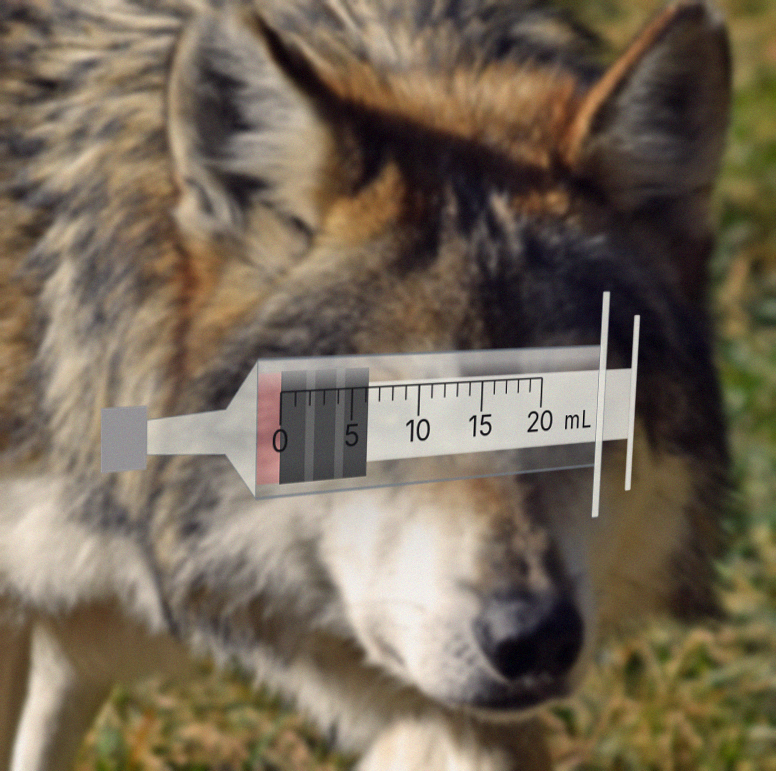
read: 0 mL
